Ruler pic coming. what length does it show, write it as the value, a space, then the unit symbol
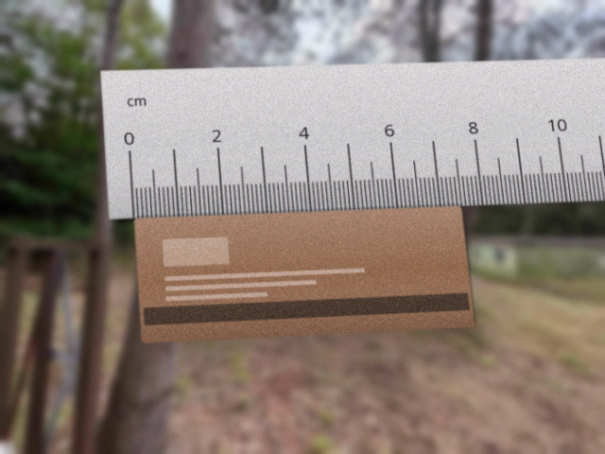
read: 7.5 cm
